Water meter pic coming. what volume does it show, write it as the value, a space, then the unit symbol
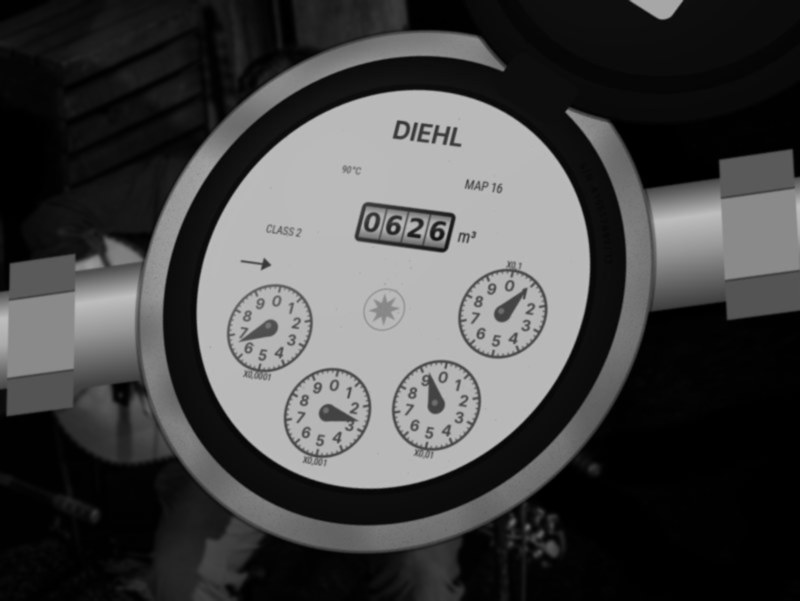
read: 626.0926 m³
